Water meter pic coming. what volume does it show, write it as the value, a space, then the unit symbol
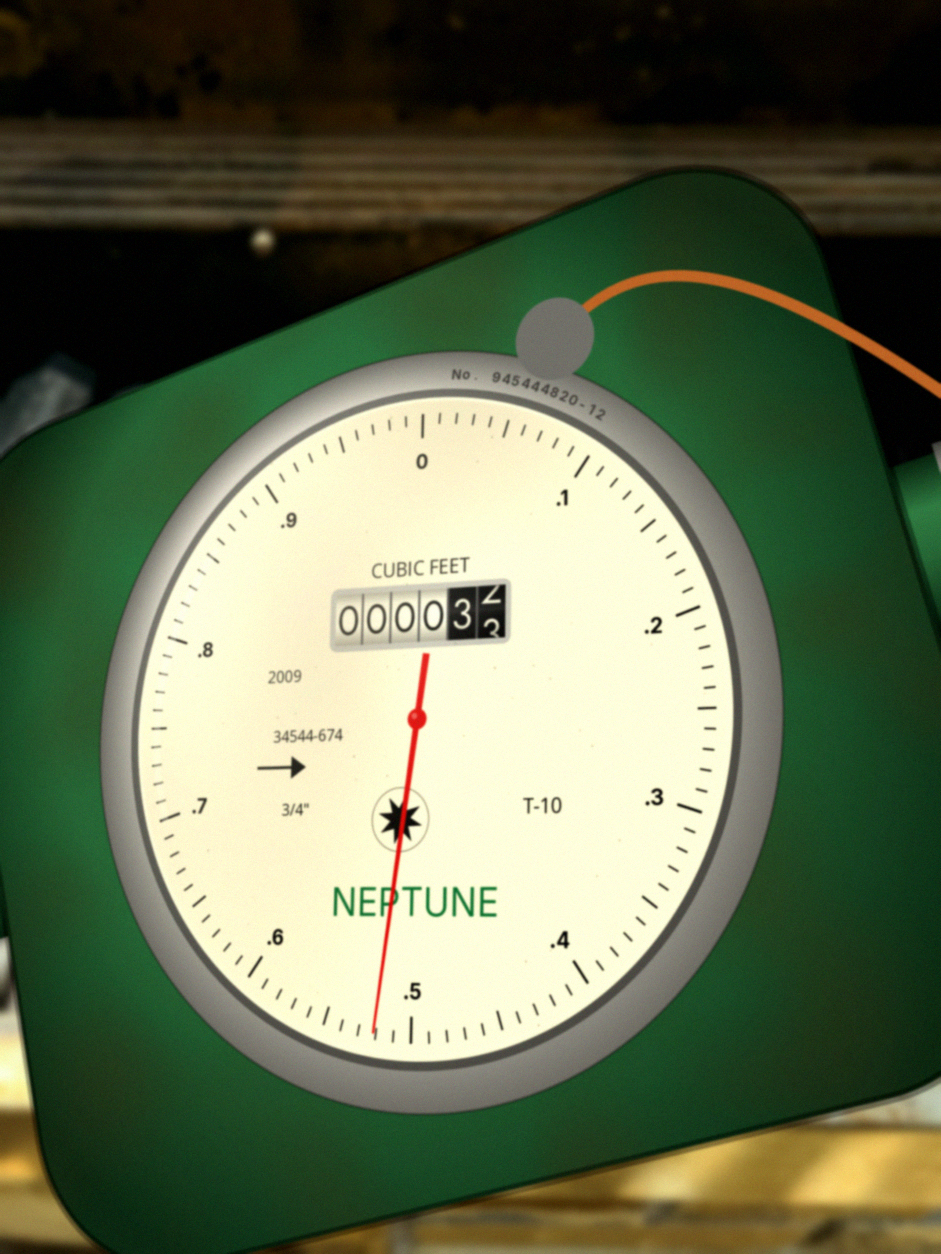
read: 32.52 ft³
